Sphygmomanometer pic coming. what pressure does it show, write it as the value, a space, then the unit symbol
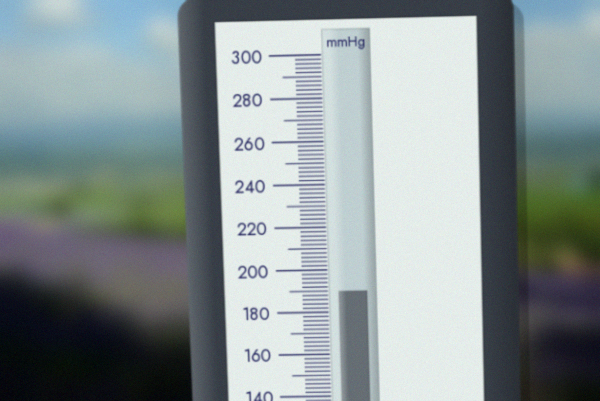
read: 190 mmHg
